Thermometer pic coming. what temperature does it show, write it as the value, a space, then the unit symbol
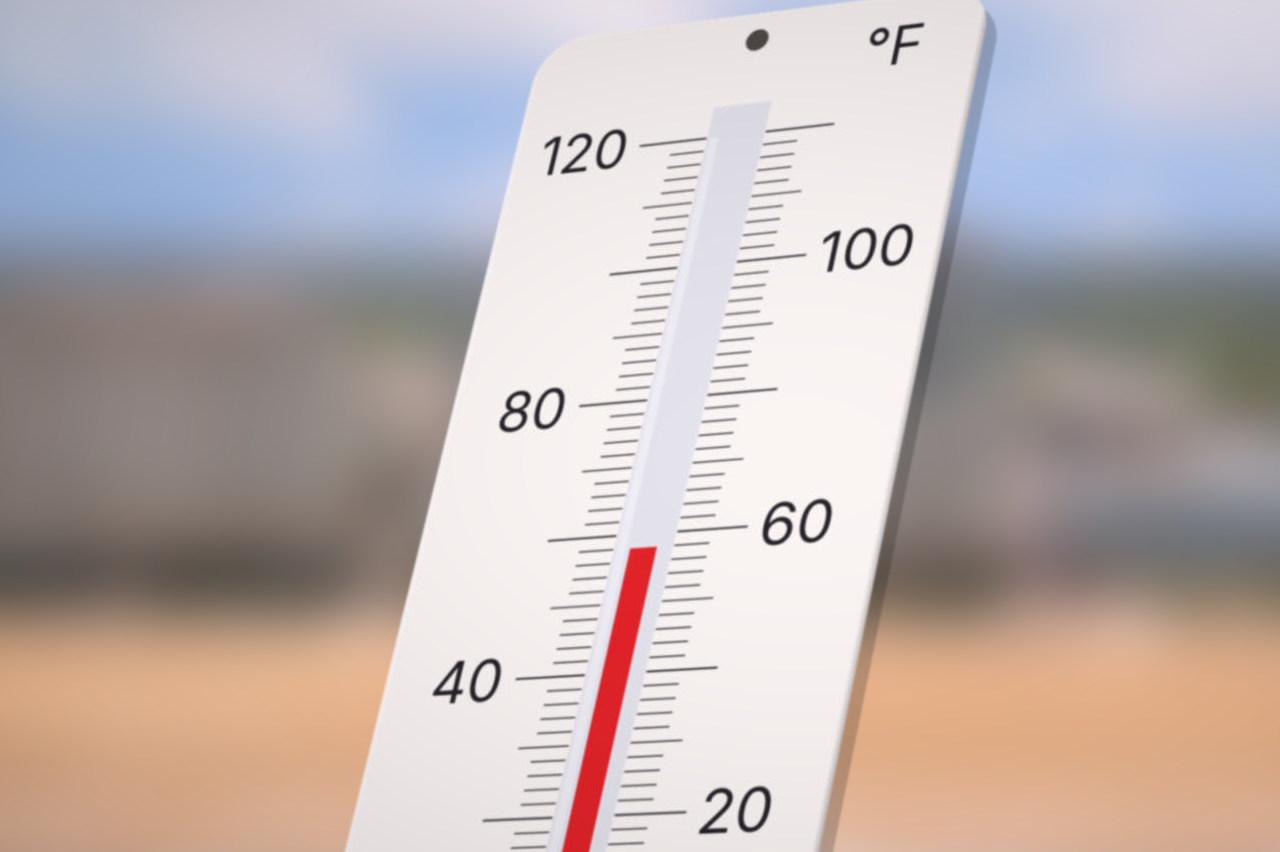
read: 58 °F
